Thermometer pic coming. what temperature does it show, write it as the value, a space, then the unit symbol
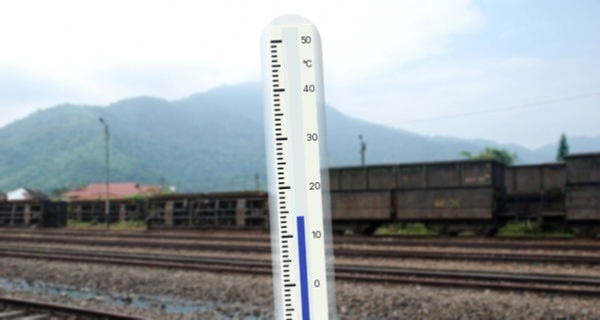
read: 14 °C
